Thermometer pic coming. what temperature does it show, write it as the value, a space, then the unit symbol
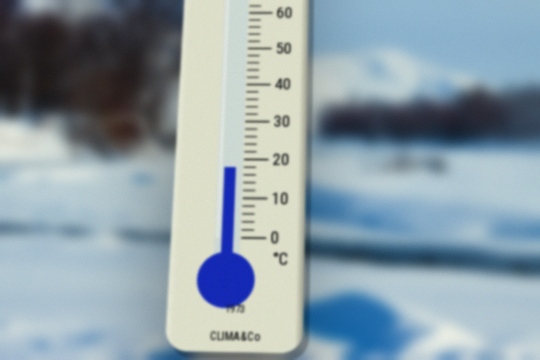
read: 18 °C
